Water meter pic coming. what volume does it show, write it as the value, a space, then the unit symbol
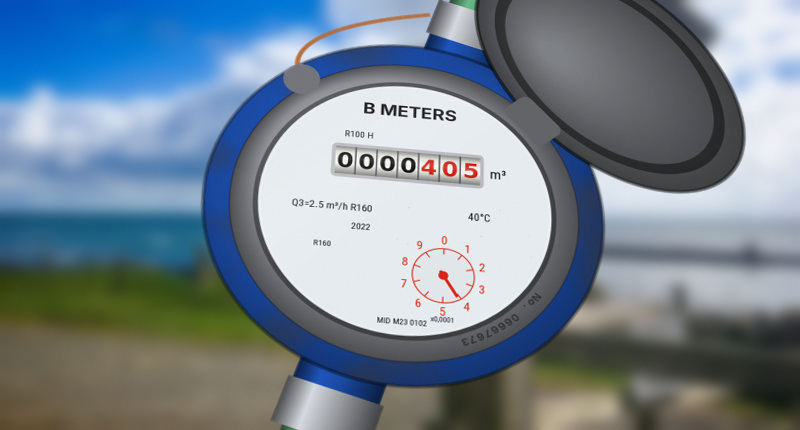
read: 0.4054 m³
